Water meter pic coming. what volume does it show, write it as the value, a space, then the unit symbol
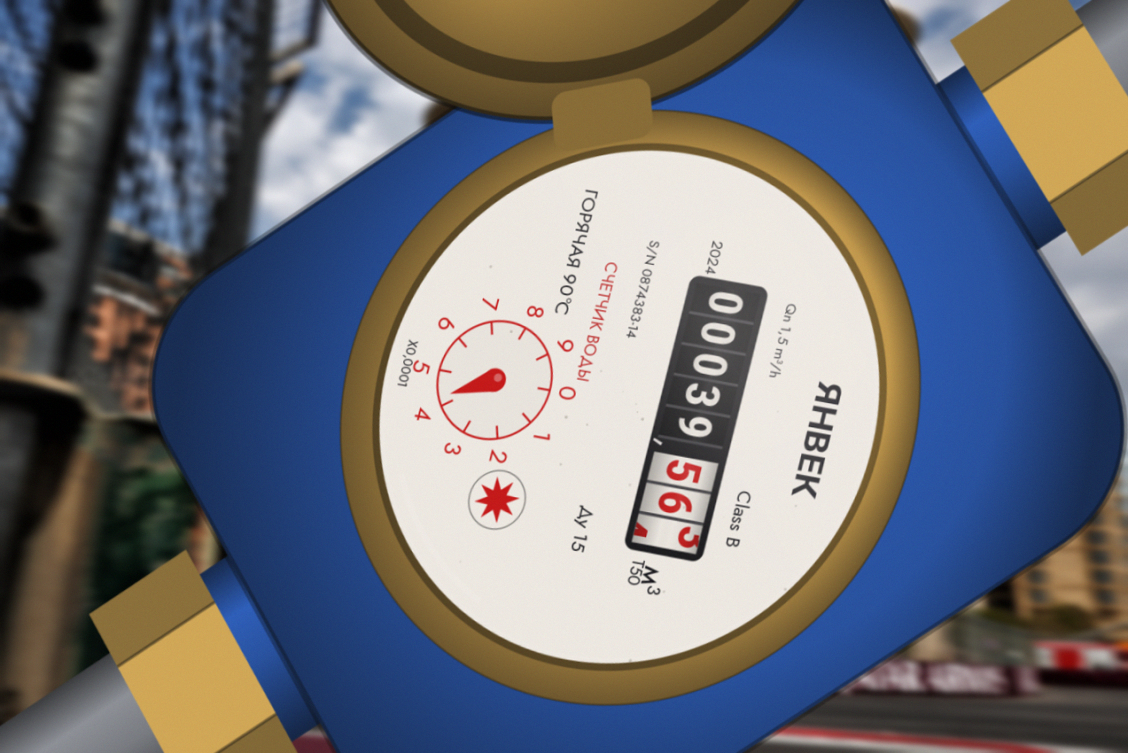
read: 39.5634 m³
